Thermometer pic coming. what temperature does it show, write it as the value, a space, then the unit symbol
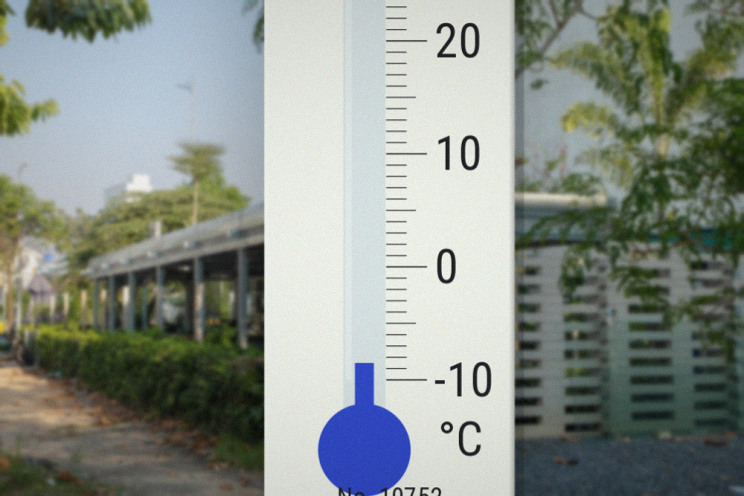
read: -8.5 °C
